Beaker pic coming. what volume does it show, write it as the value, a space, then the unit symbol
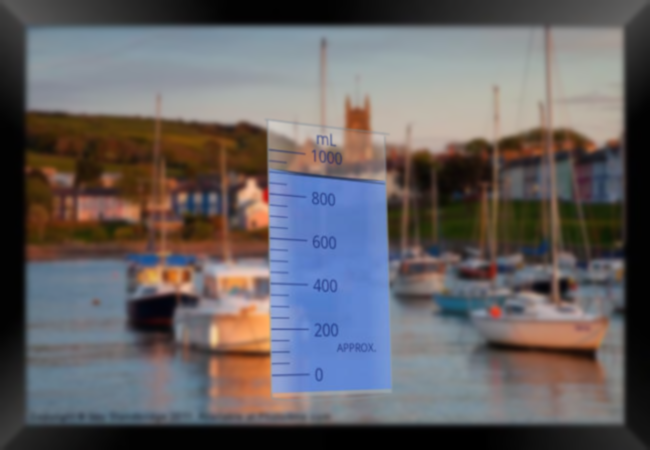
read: 900 mL
